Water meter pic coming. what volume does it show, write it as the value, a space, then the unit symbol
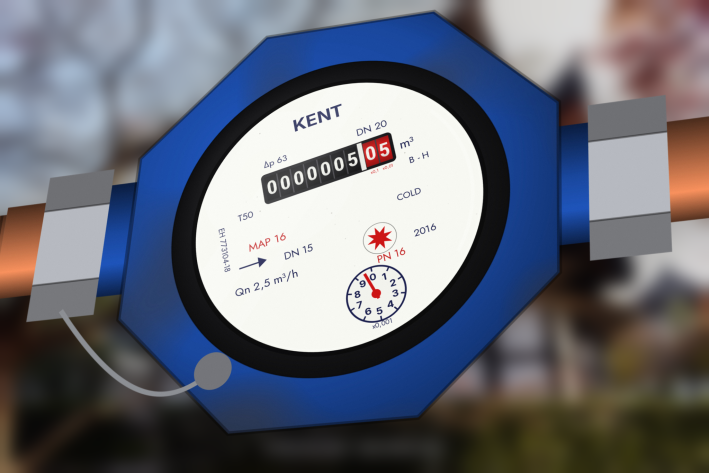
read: 5.049 m³
